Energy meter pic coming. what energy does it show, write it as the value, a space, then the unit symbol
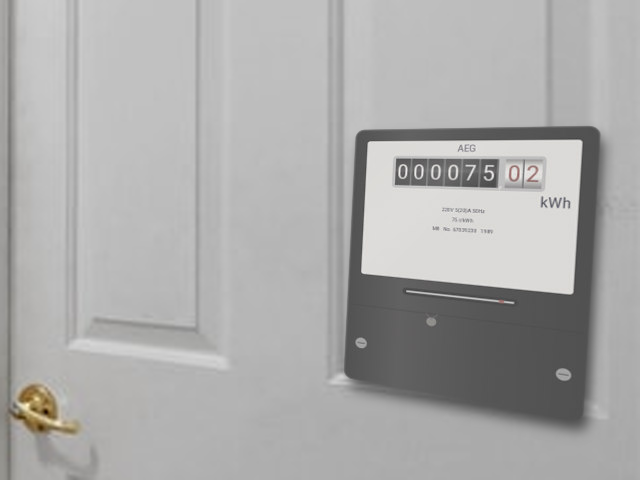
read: 75.02 kWh
